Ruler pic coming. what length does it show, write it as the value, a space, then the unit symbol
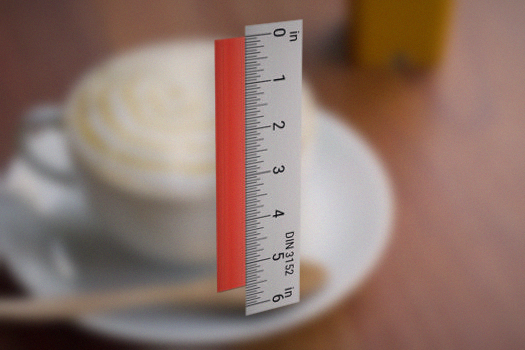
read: 5.5 in
